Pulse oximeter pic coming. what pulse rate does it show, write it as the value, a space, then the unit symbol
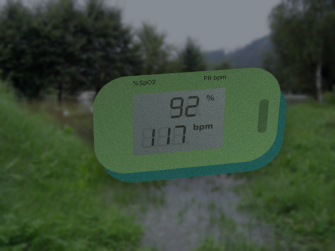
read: 117 bpm
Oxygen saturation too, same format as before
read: 92 %
